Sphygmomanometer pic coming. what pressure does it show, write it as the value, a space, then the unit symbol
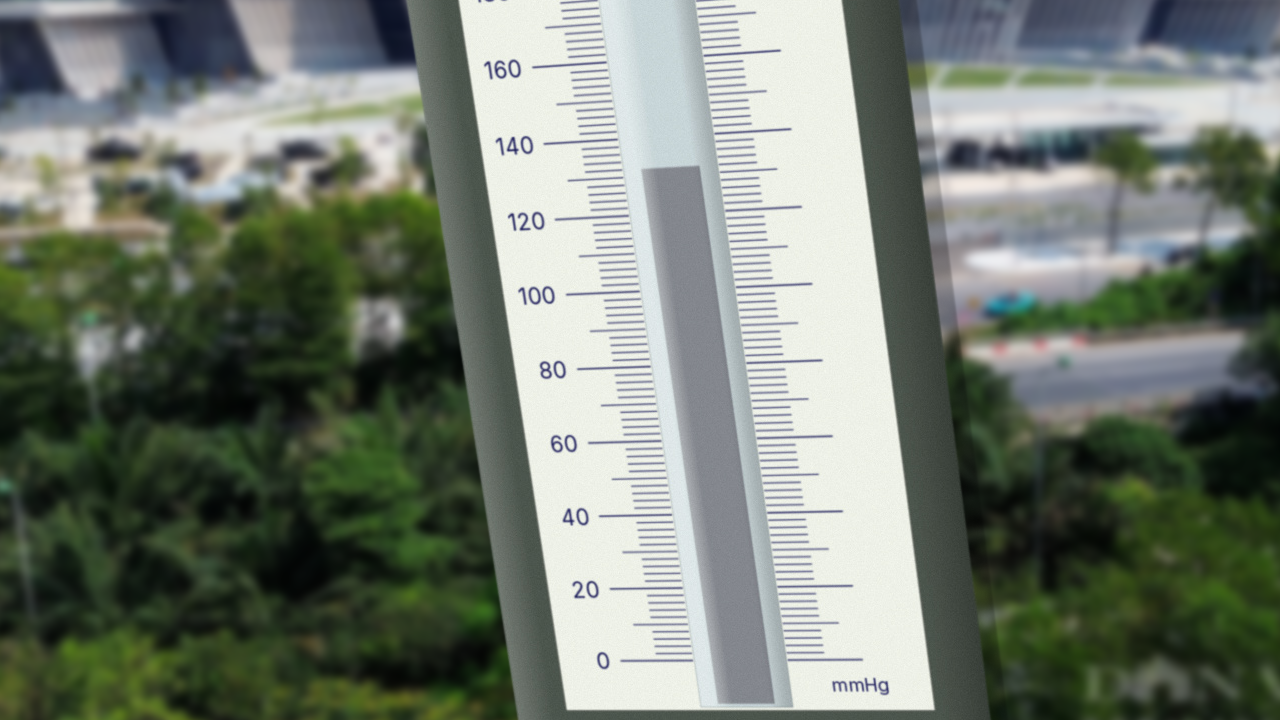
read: 132 mmHg
